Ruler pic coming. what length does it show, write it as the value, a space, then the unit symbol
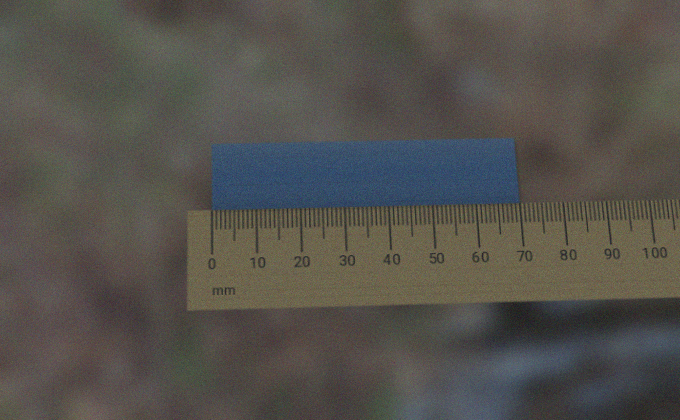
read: 70 mm
